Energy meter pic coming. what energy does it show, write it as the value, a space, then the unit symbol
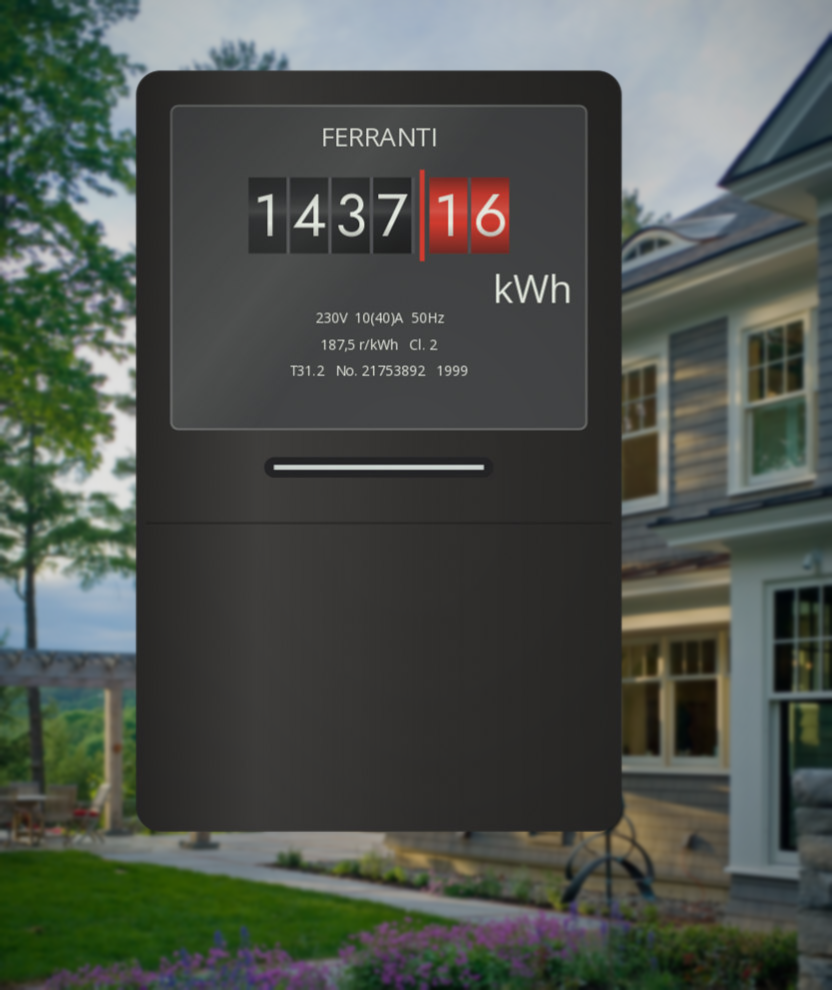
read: 1437.16 kWh
